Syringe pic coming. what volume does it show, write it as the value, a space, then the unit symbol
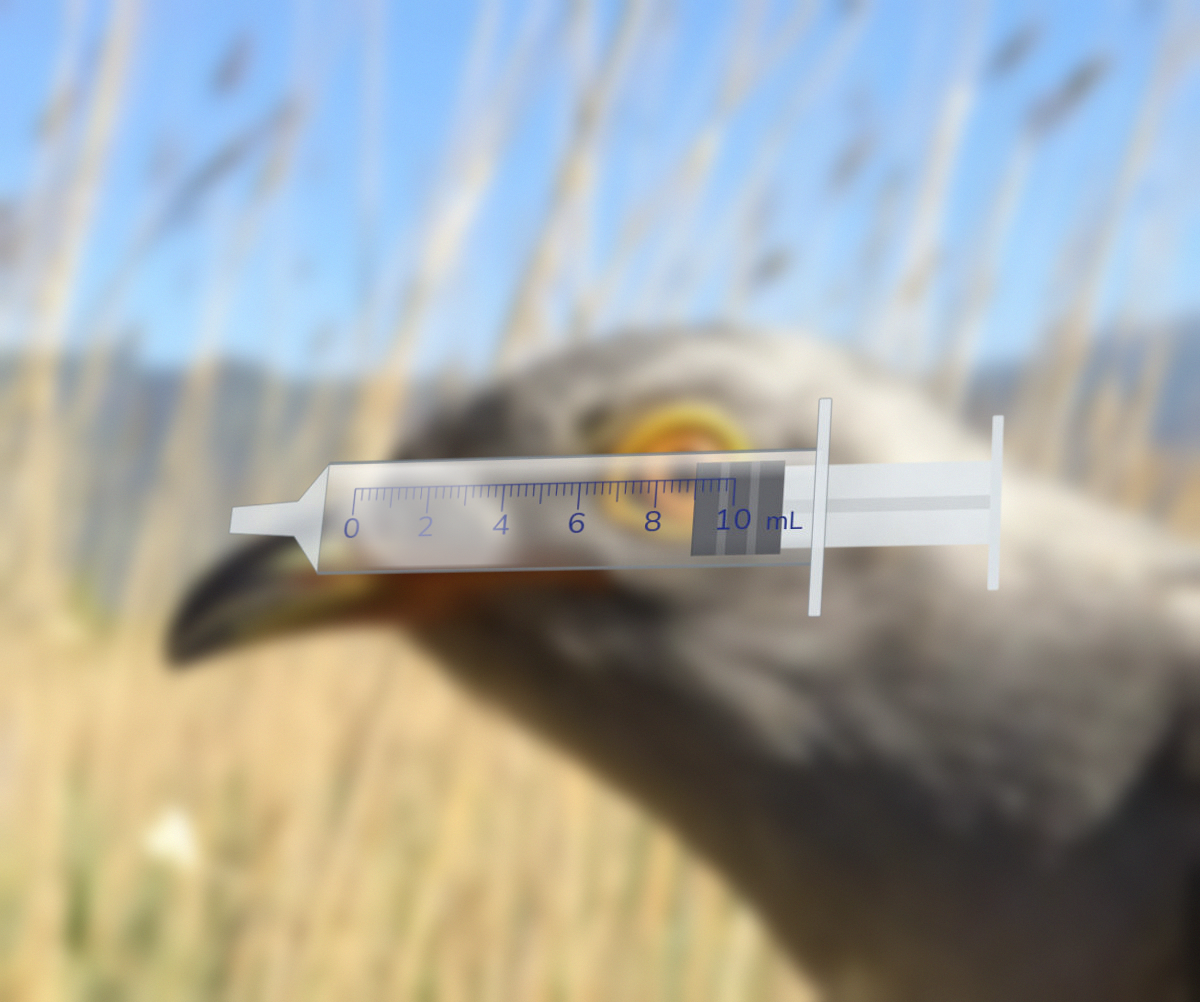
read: 9 mL
